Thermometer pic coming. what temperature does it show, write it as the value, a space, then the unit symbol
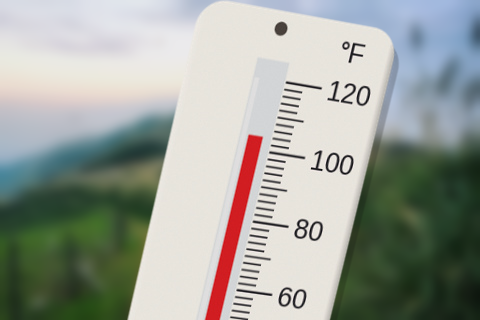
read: 104 °F
